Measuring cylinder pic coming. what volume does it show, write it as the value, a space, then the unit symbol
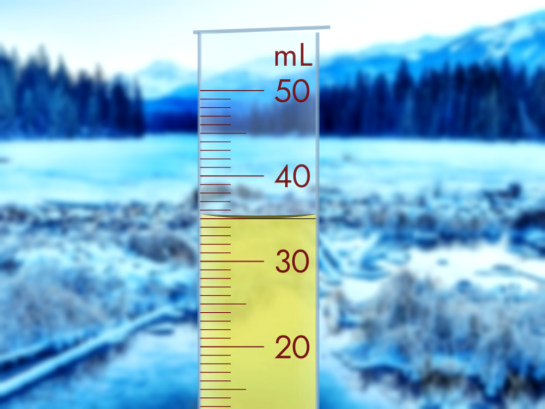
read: 35 mL
